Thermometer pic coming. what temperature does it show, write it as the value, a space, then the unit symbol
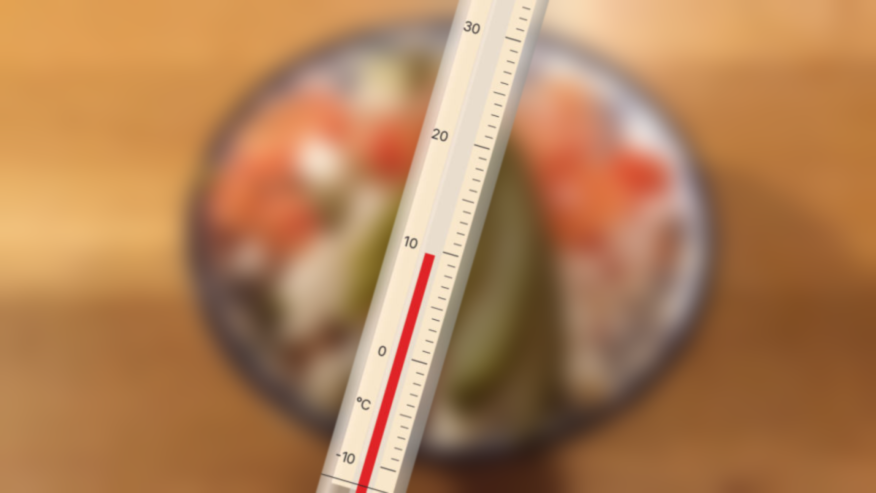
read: 9.5 °C
